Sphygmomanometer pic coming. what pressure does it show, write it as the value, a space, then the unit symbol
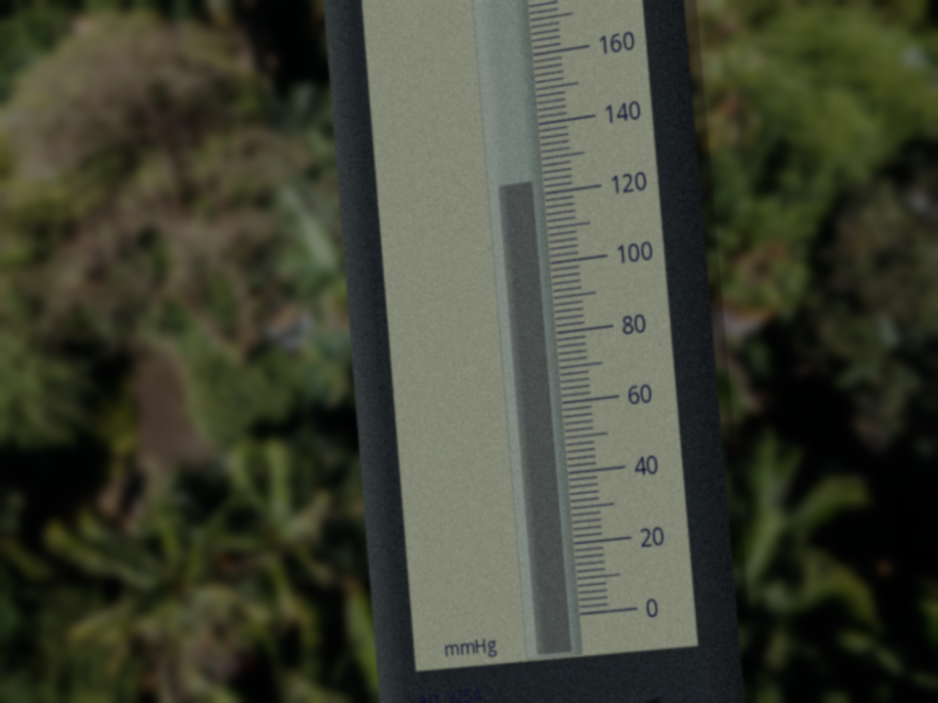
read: 124 mmHg
